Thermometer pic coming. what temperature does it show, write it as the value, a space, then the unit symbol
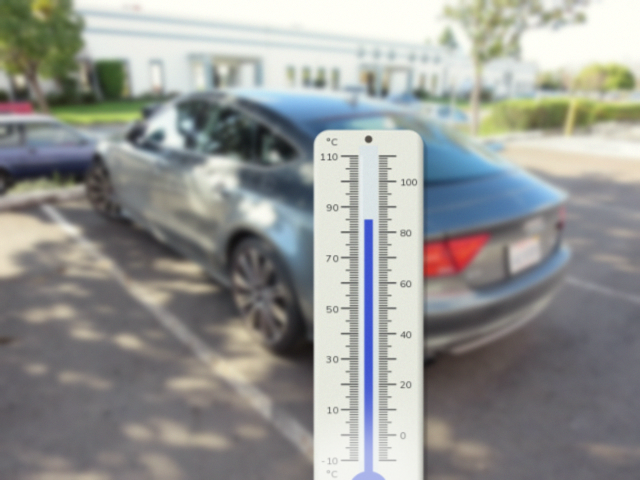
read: 85 °C
